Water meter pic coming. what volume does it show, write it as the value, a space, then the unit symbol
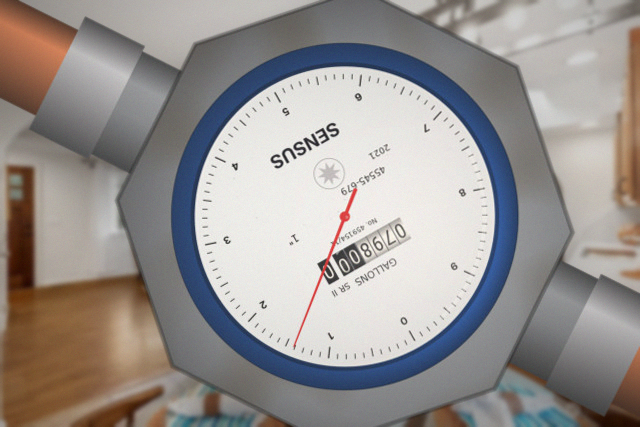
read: 798001.4 gal
